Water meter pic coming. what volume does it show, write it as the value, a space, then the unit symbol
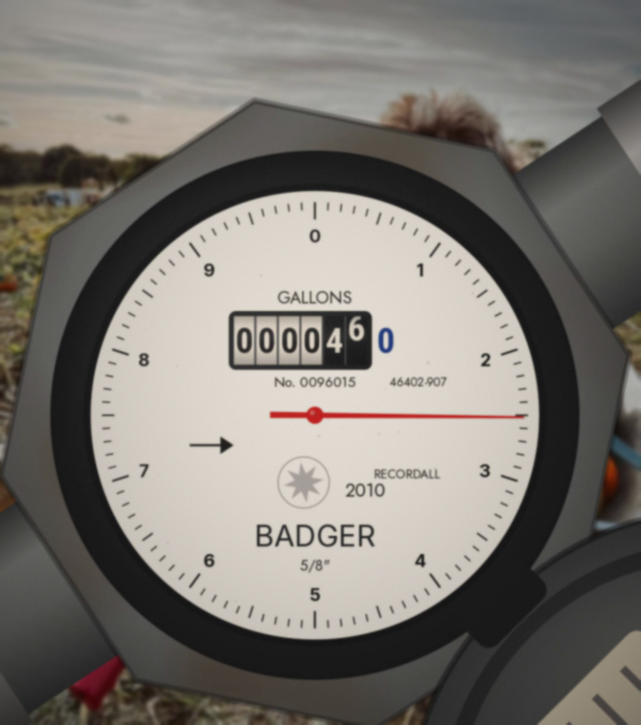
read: 462.5 gal
